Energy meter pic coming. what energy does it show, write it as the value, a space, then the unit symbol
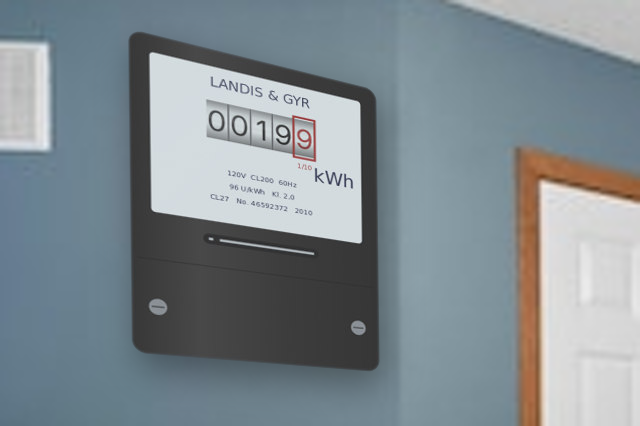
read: 19.9 kWh
